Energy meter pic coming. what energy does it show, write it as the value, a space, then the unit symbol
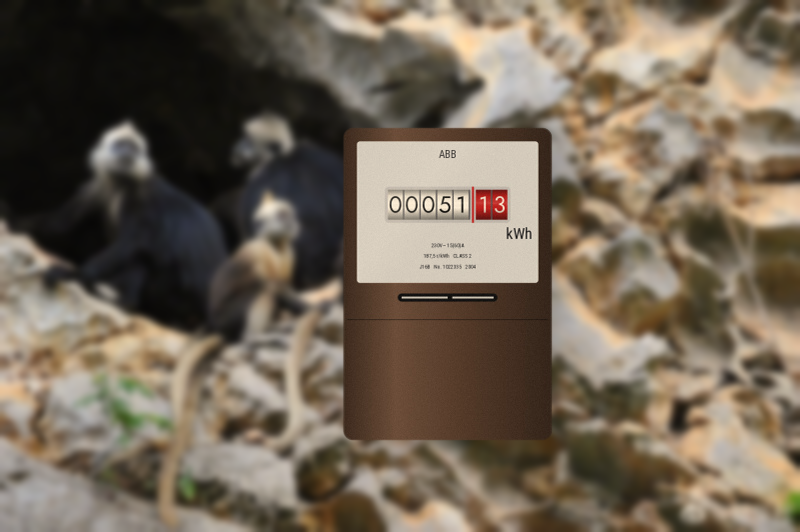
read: 51.13 kWh
